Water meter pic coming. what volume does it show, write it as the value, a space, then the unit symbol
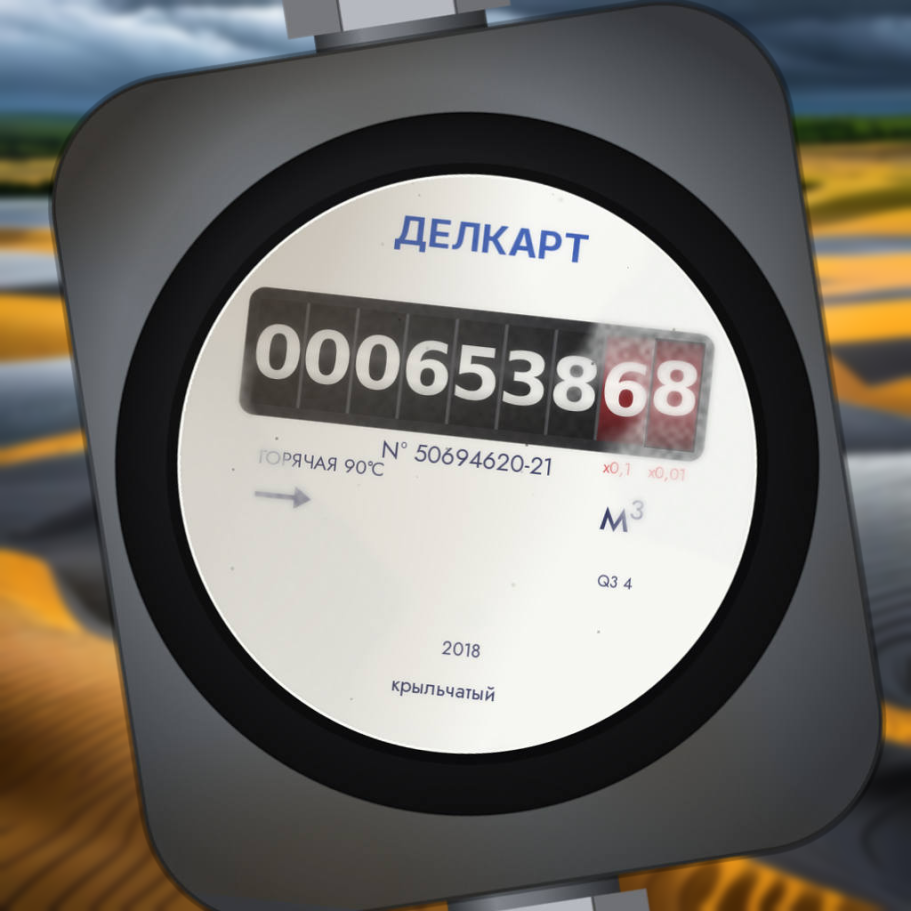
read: 6538.68 m³
